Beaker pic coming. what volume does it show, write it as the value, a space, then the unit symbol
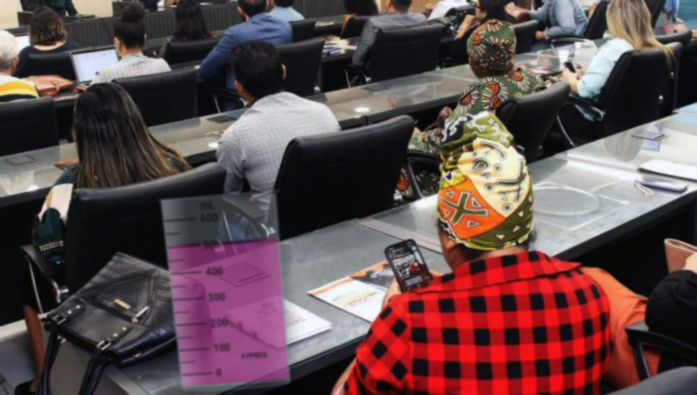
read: 500 mL
